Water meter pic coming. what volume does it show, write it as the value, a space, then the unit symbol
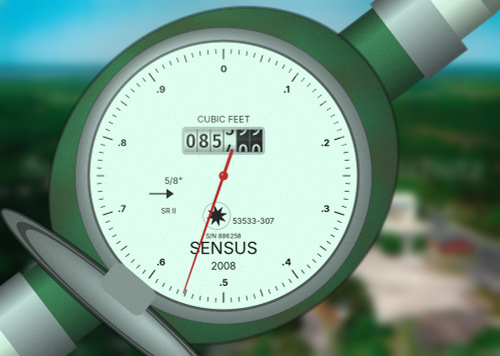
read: 85399.55 ft³
